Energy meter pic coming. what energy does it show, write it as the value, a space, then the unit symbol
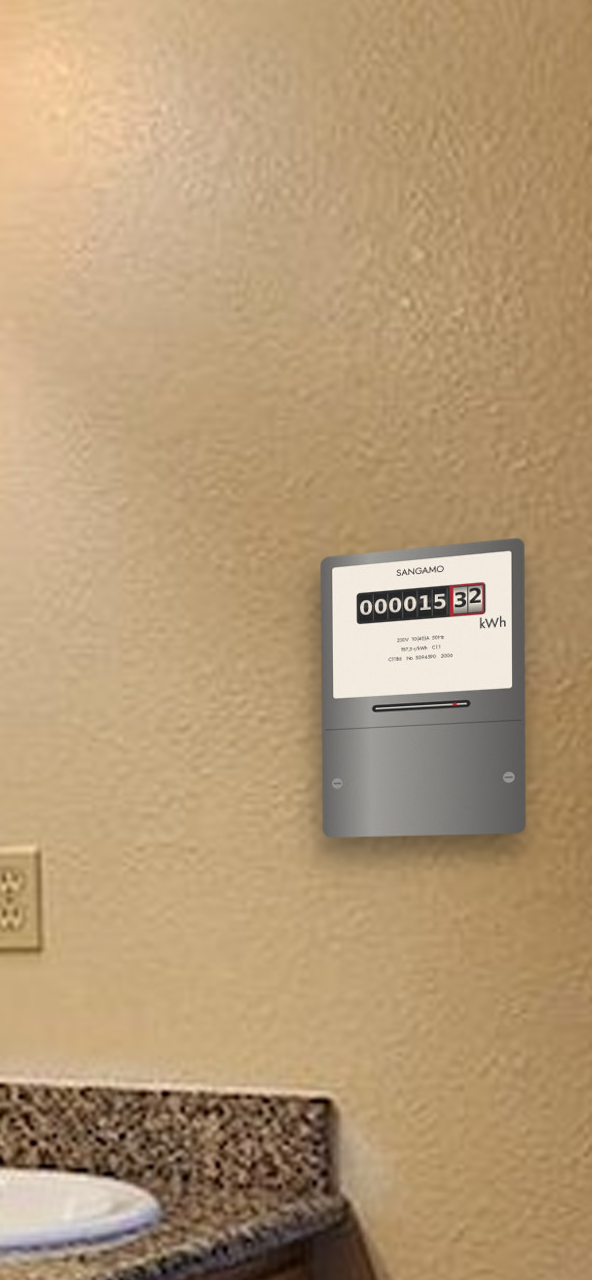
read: 15.32 kWh
